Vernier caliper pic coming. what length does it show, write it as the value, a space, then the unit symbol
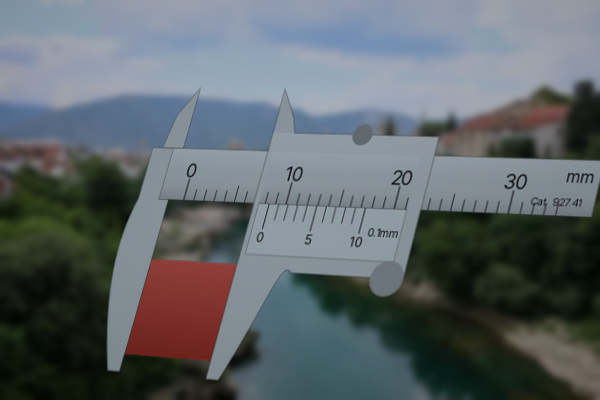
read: 8.4 mm
